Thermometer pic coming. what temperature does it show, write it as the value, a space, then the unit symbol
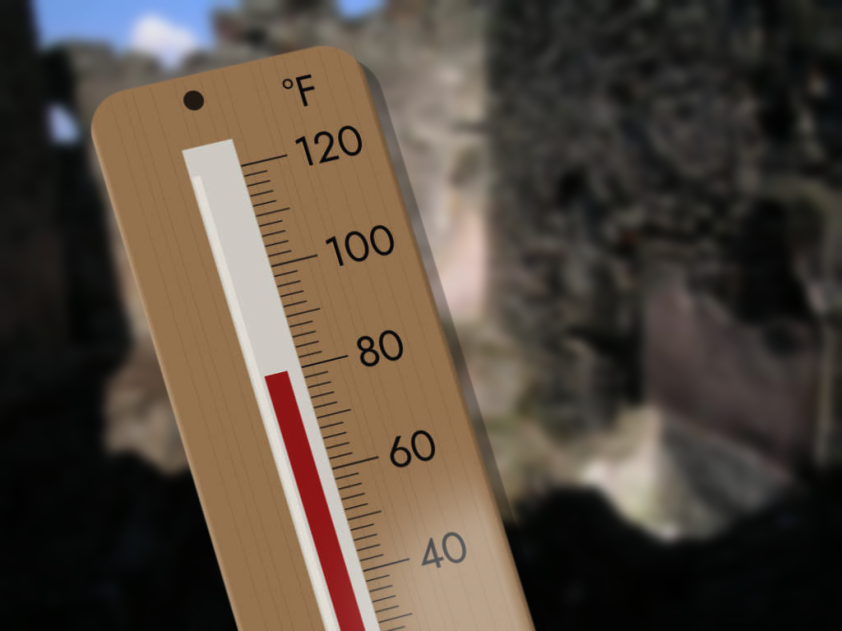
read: 80 °F
